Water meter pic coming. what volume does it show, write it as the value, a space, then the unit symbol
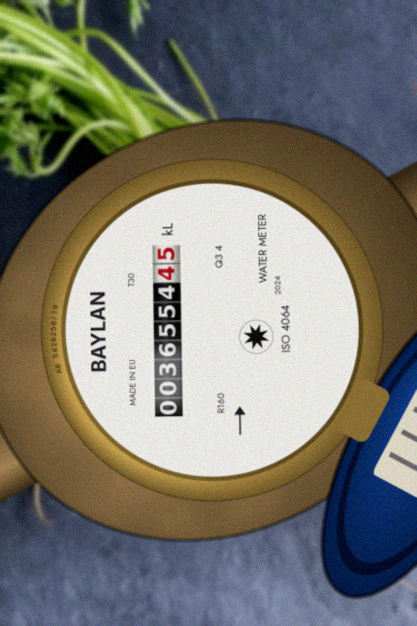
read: 36554.45 kL
